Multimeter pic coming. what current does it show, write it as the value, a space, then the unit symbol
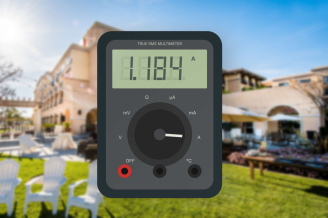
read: 1.184 A
